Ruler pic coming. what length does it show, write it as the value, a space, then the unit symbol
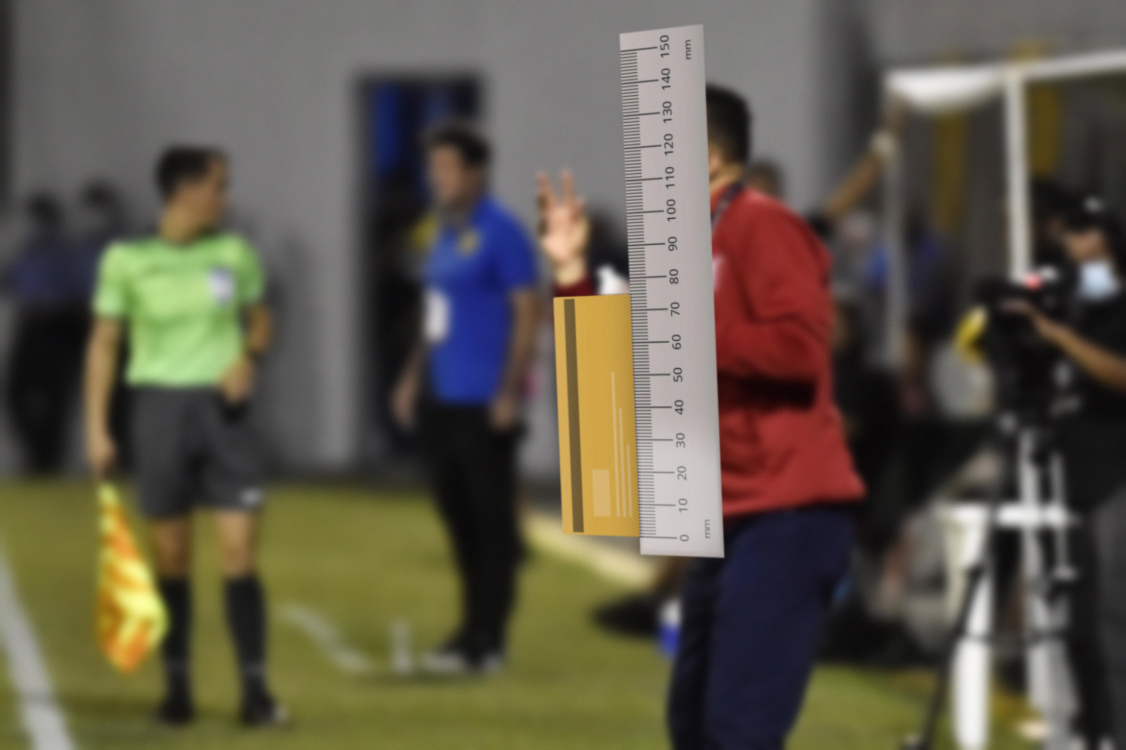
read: 75 mm
